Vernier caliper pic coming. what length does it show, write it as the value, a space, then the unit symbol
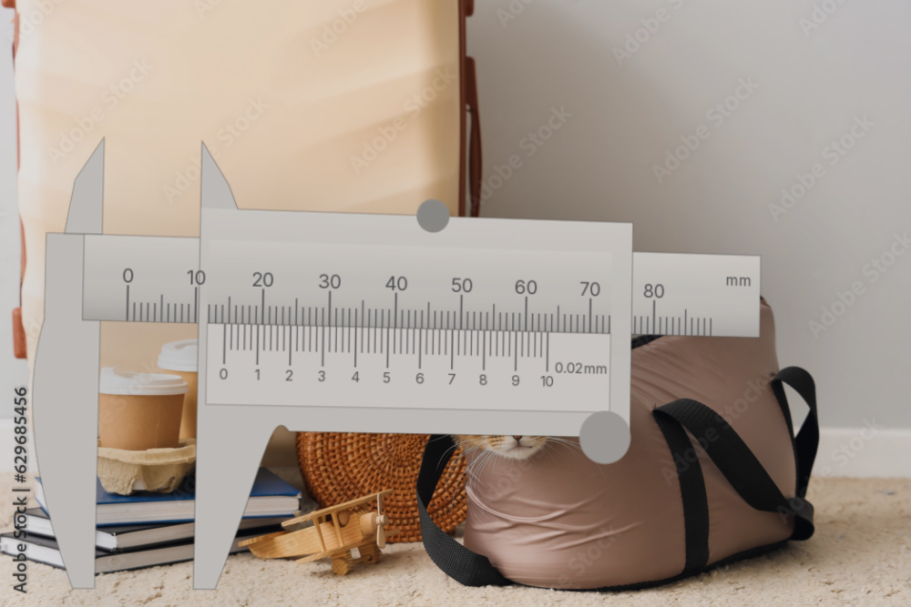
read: 14.4 mm
